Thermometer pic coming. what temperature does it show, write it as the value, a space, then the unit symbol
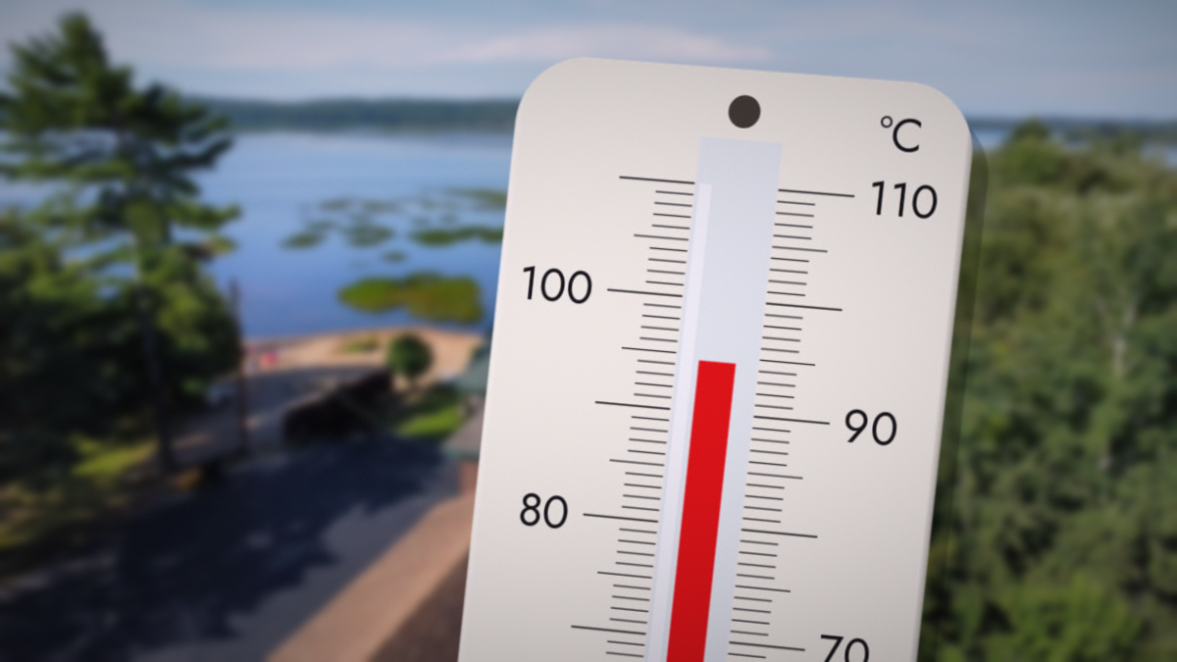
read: 94.5 °C
